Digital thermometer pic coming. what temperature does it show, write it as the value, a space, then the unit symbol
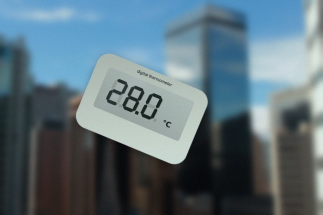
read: 28.0 °C
